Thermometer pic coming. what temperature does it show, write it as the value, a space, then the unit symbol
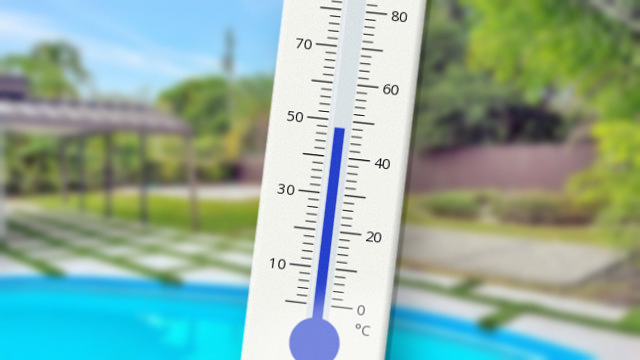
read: 48 °C
